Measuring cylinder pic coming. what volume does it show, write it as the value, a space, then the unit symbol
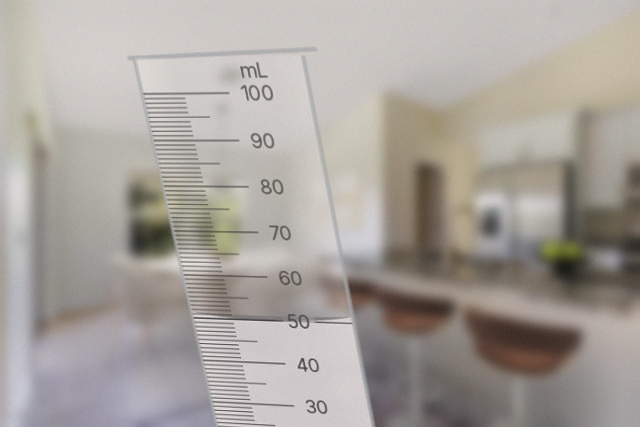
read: 50 mL
